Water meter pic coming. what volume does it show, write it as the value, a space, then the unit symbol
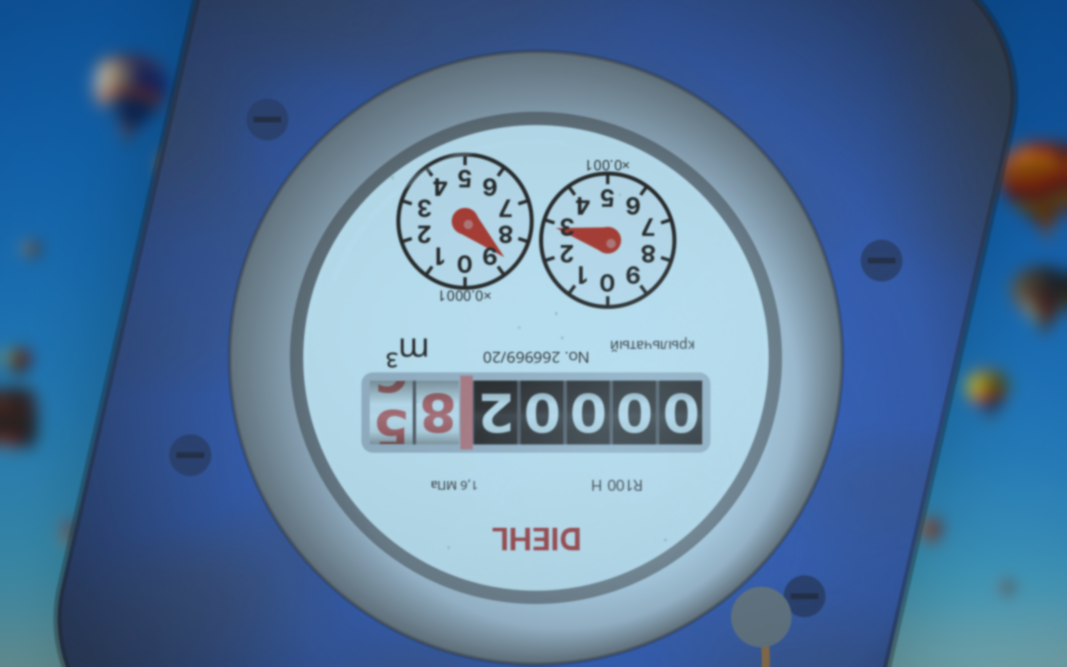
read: 2.8528 m³
